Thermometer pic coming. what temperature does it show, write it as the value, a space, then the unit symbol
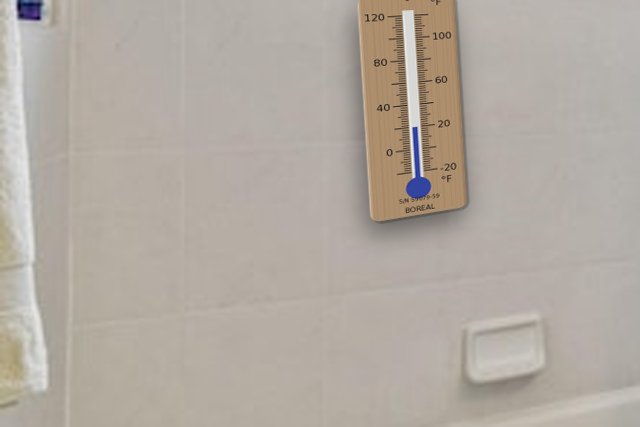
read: 20 °F
